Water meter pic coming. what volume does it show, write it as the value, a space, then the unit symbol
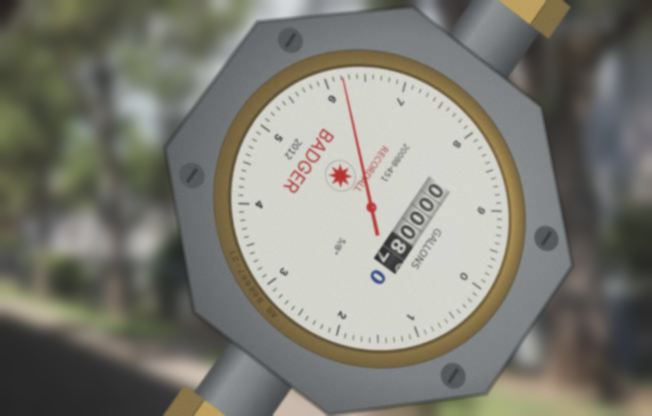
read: 866.2 gal
